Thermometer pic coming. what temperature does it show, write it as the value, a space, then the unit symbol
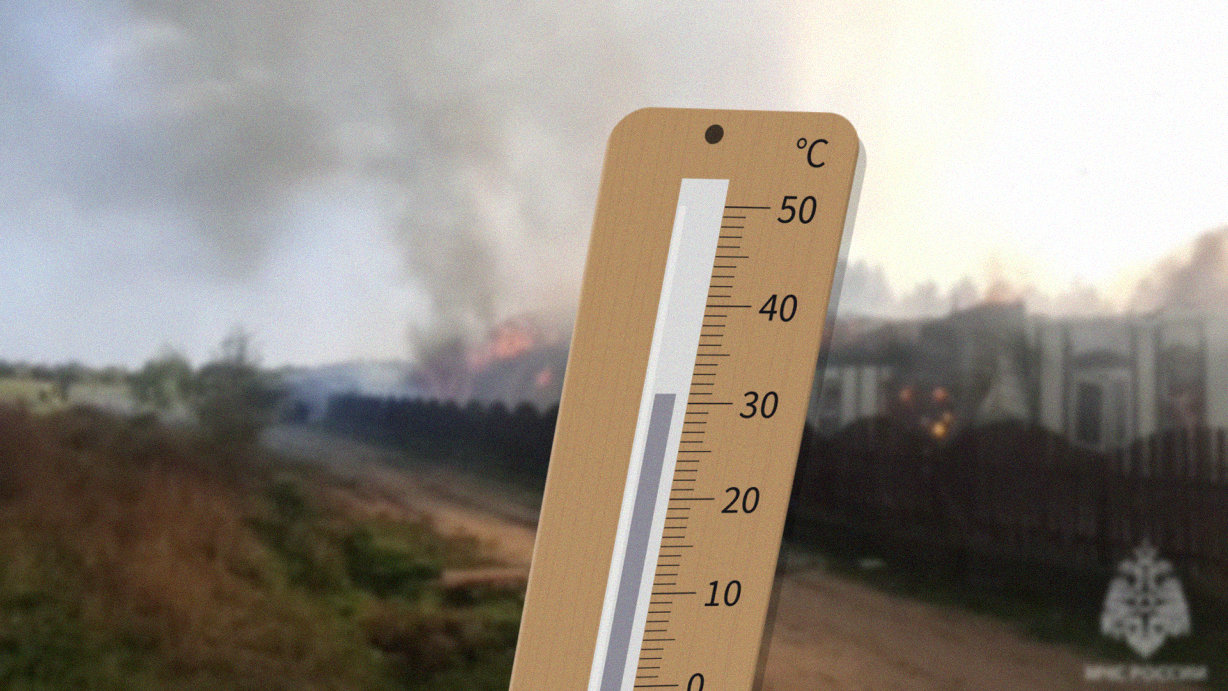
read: 31 °C
